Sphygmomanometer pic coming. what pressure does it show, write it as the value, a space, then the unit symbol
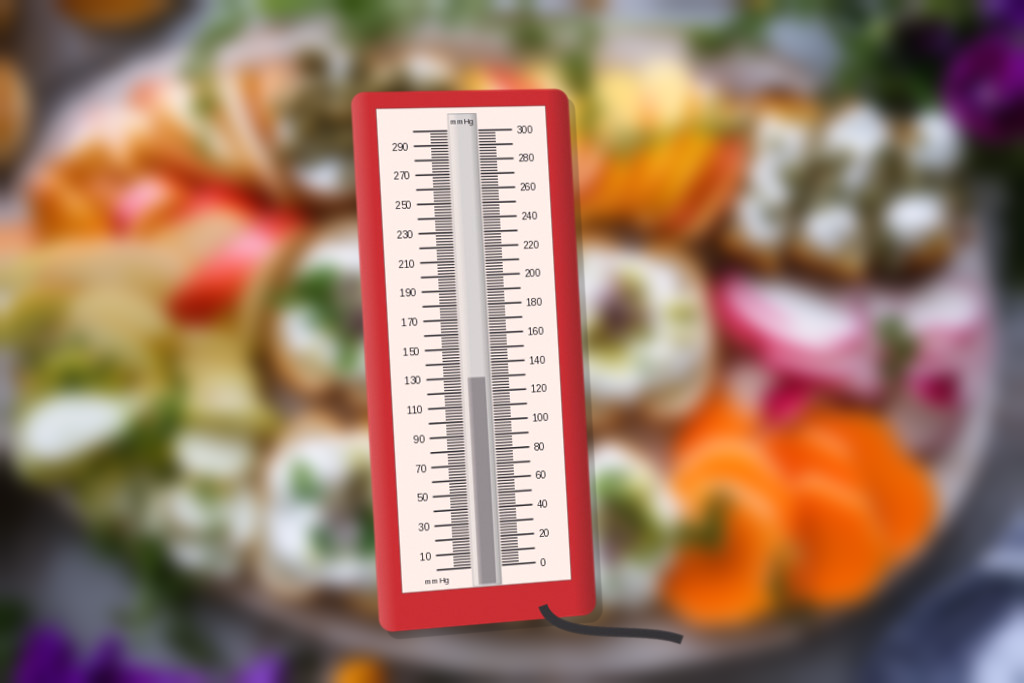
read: 130 mmHg
